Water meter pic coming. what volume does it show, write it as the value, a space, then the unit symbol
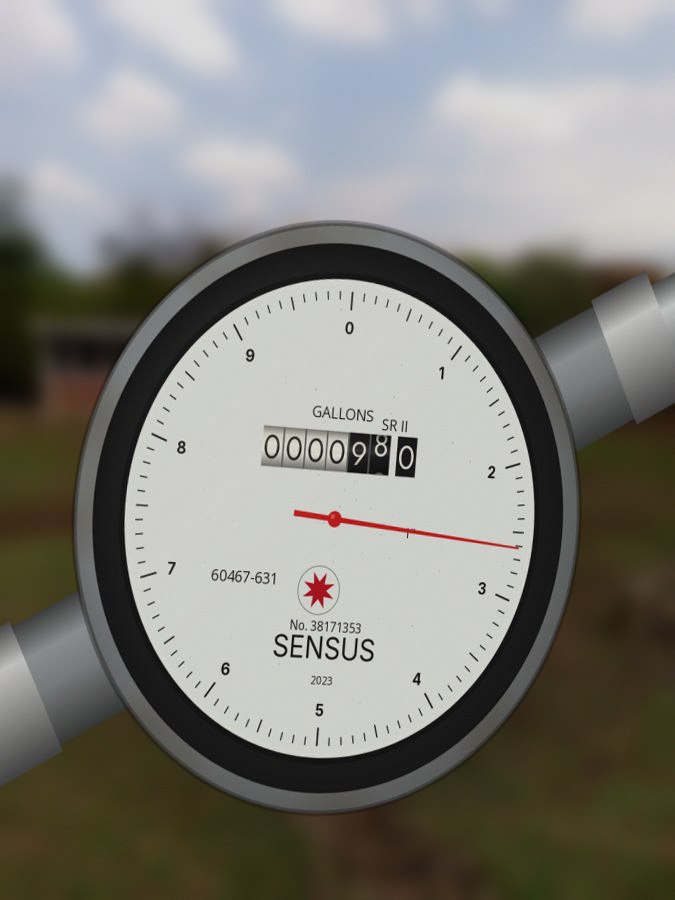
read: 982.6 gal
